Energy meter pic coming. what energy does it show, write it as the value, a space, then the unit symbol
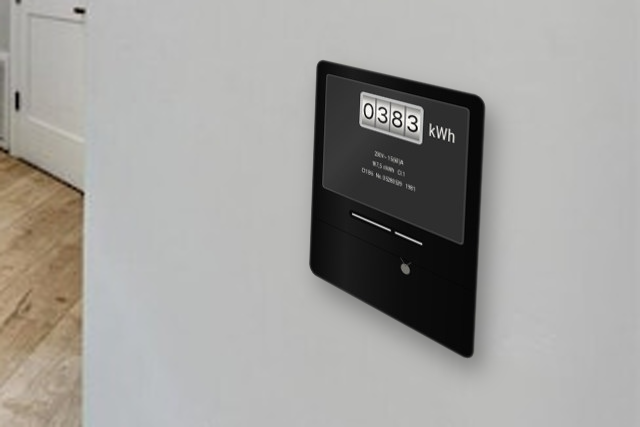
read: 383 kWh
